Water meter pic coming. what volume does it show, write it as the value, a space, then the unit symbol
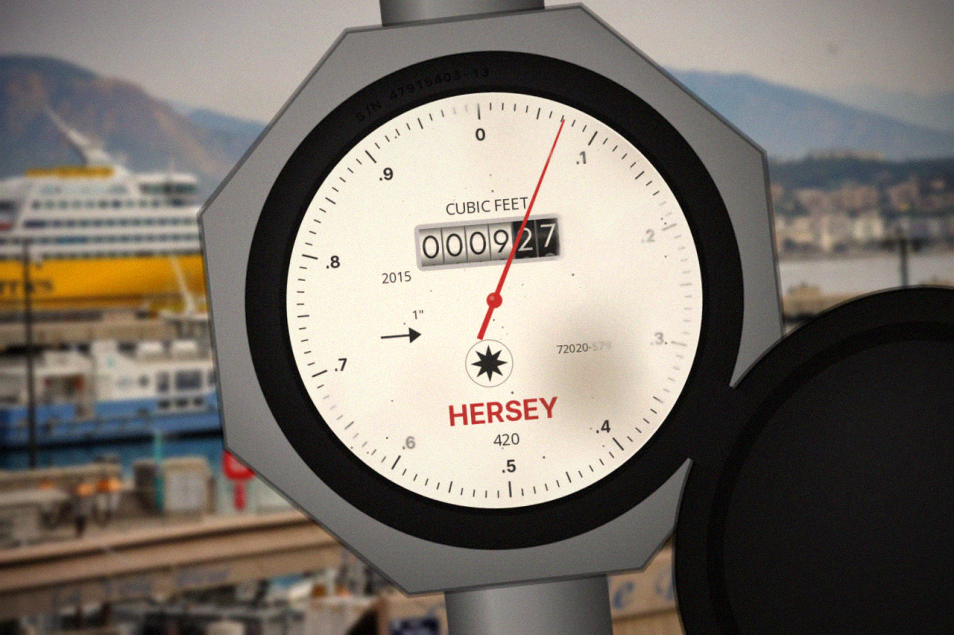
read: 927.07 ft³
